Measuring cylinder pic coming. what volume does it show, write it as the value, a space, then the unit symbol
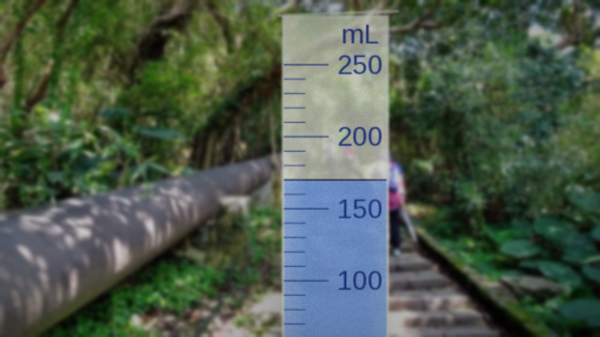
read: 170 mL
